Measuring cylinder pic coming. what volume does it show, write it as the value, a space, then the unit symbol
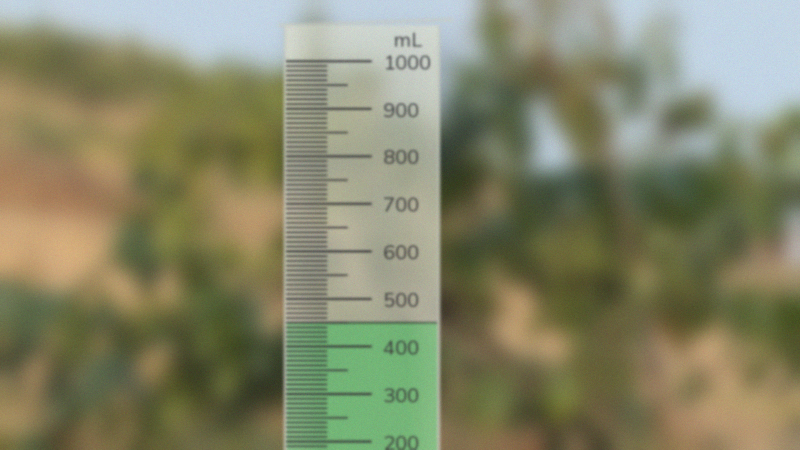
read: 450 mL
